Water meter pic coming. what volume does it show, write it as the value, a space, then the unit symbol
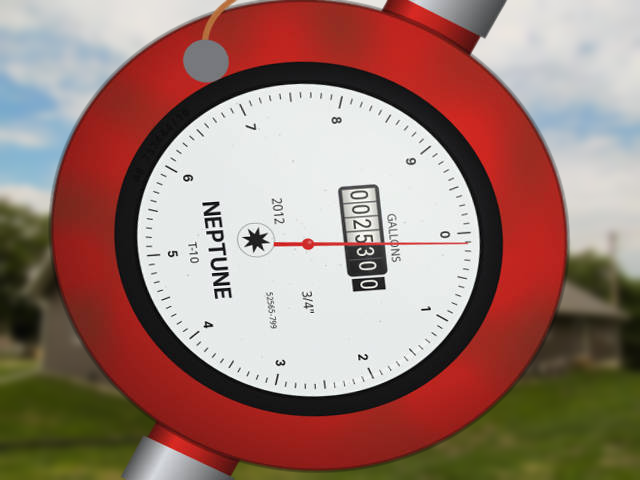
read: 25300.1 gal
